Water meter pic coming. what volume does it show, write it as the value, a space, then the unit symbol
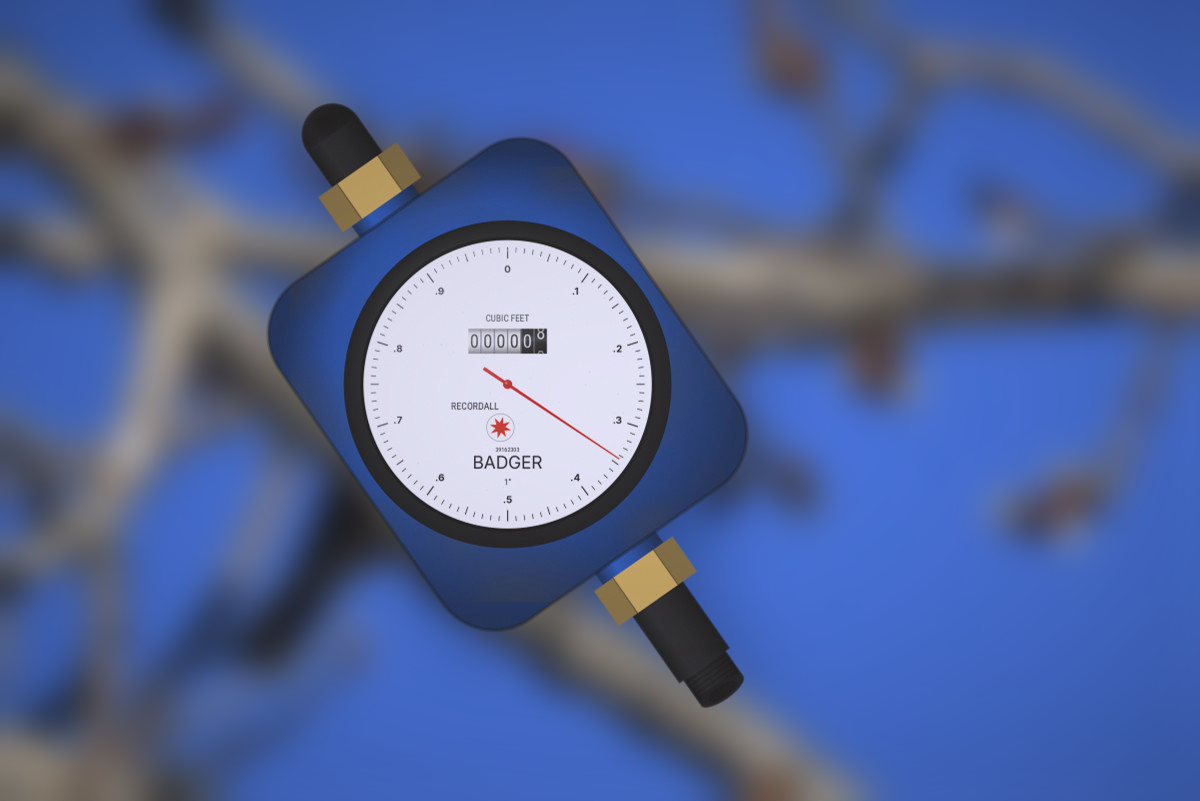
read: 8.34 ft³
